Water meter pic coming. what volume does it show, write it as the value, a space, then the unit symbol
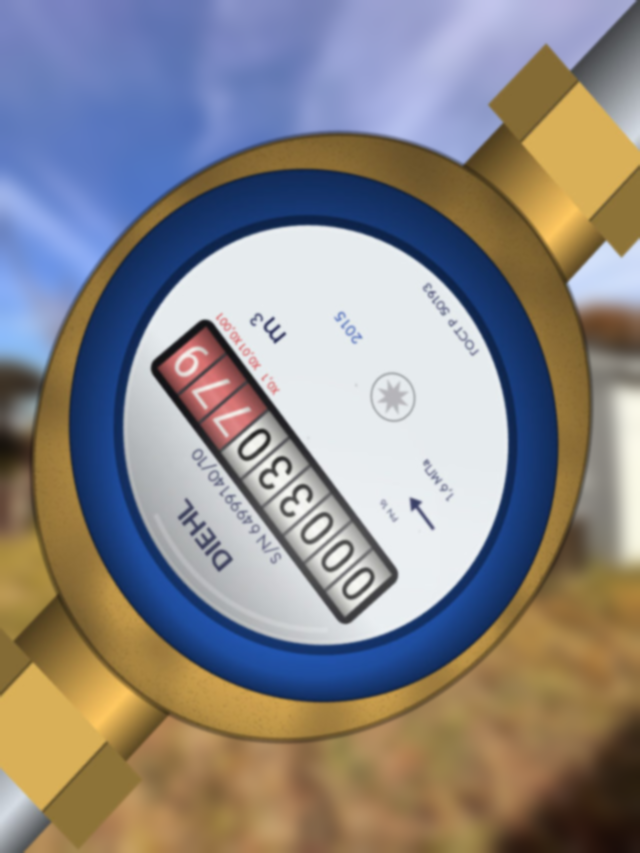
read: 330.779 m³
